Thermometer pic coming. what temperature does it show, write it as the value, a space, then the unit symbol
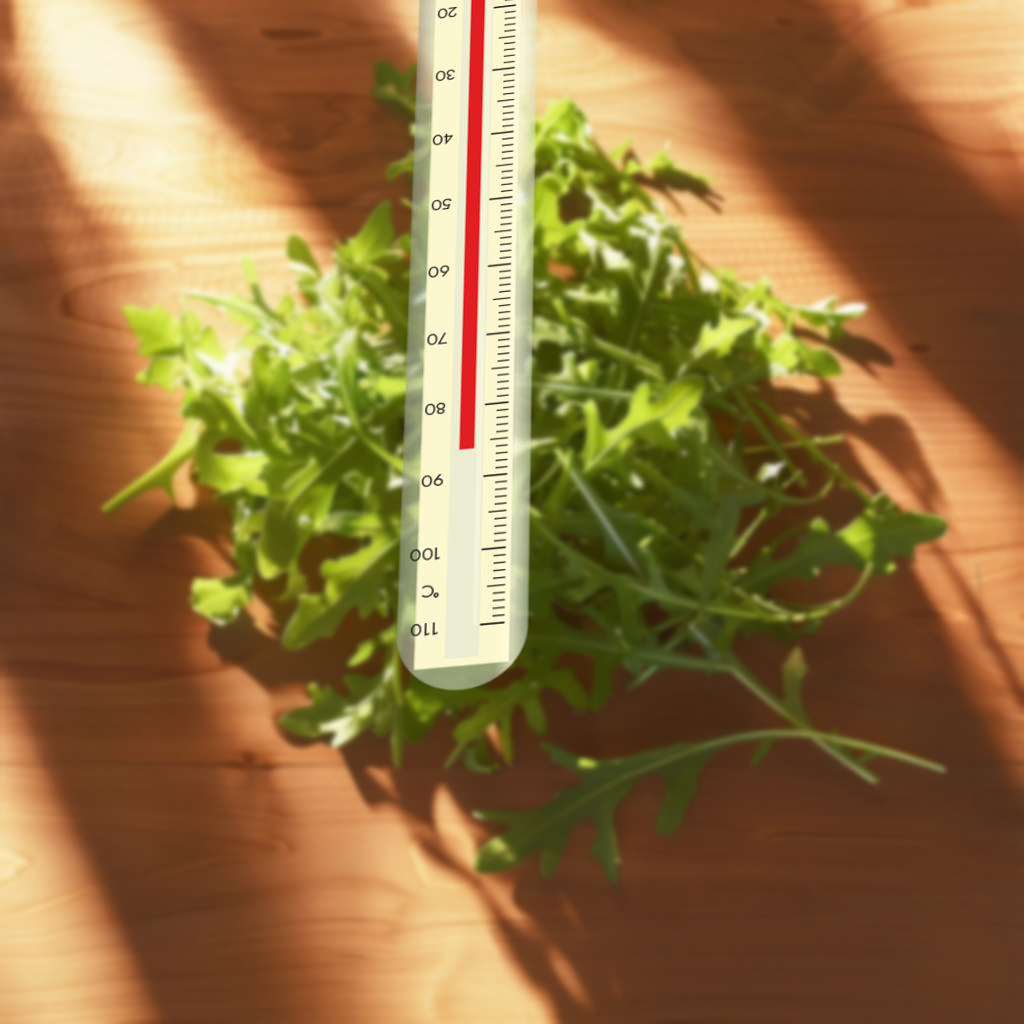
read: 86 °C
